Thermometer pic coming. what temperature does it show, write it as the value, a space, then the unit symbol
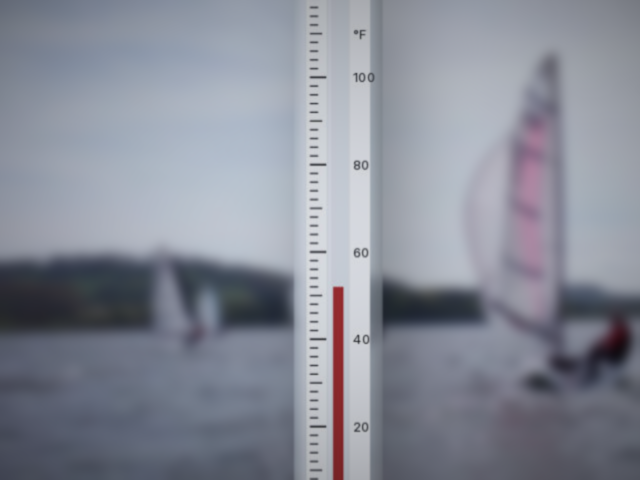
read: 52 °F
